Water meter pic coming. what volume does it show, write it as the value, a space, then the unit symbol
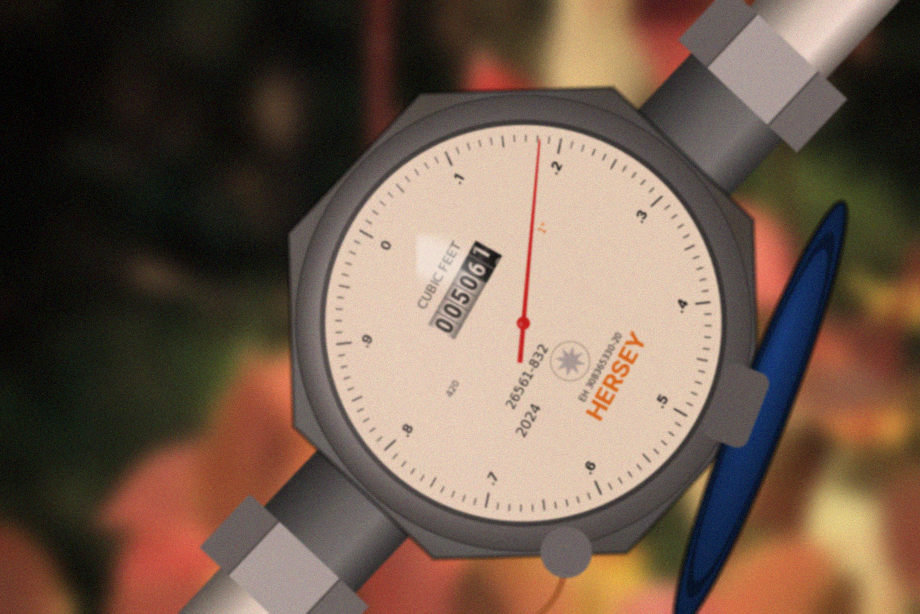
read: 5061.18 ft³
